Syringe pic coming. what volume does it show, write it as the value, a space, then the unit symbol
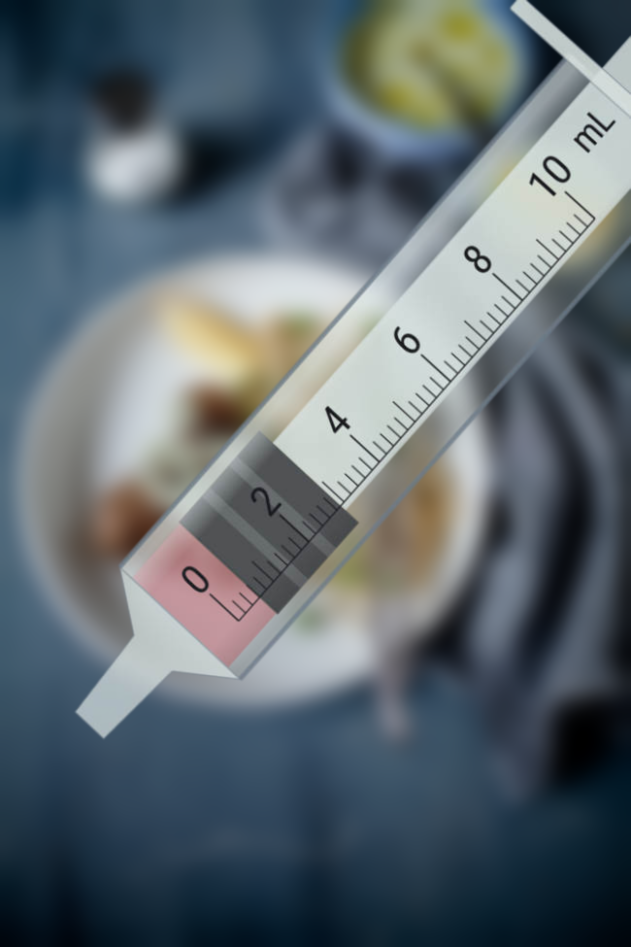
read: 0.6 mL
